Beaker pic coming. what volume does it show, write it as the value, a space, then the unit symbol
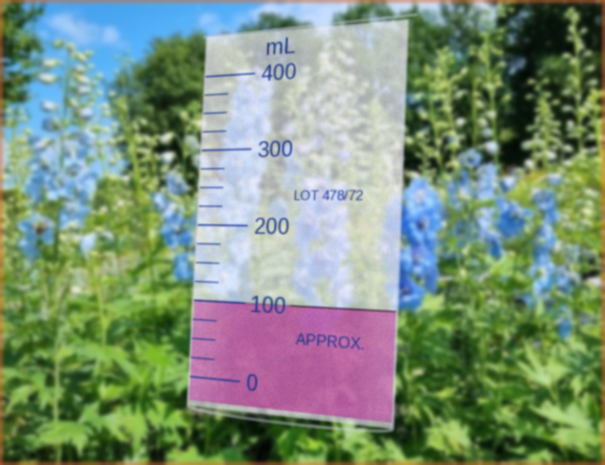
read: 100 mL
